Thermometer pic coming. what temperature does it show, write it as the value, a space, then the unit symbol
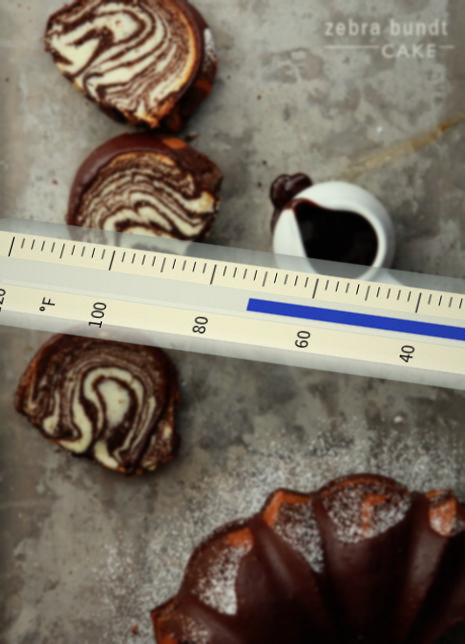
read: 72 °F
